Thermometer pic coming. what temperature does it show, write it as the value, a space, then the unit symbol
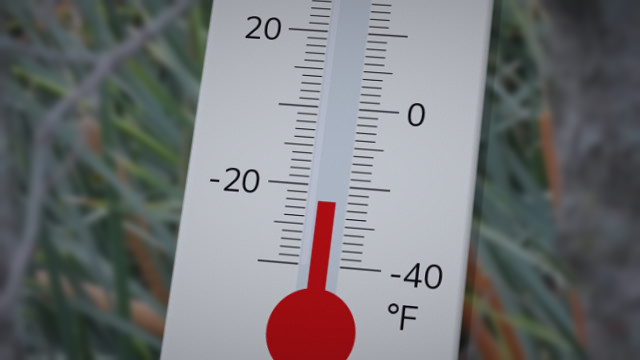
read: -24 °F
